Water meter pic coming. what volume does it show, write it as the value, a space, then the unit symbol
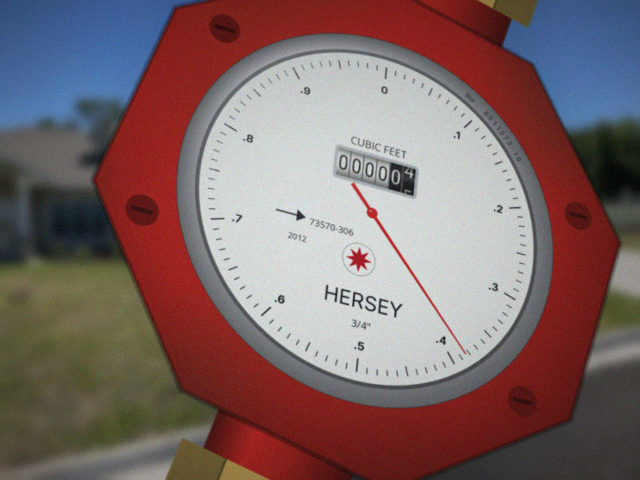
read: 4.38 ft³
